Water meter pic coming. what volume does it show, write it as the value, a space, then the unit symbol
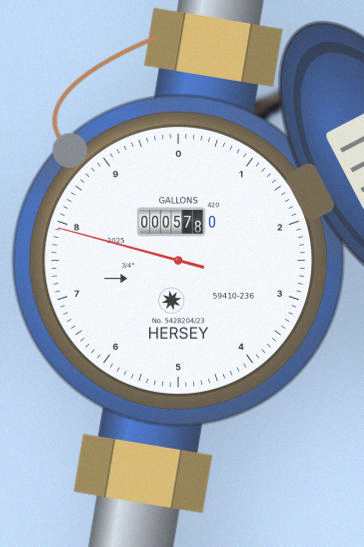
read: 5777.9 gal
